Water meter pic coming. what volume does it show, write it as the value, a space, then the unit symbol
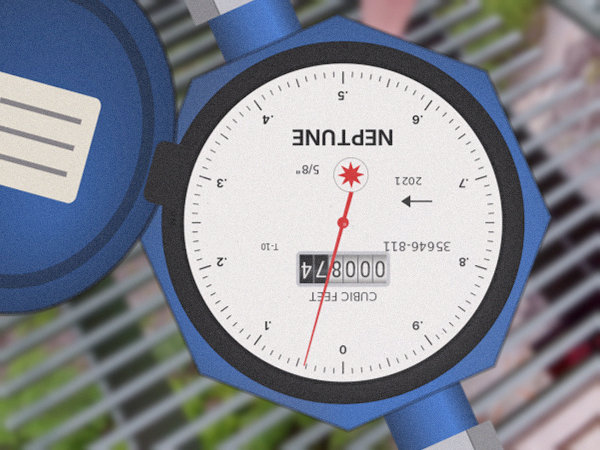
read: 874.04 ft³
